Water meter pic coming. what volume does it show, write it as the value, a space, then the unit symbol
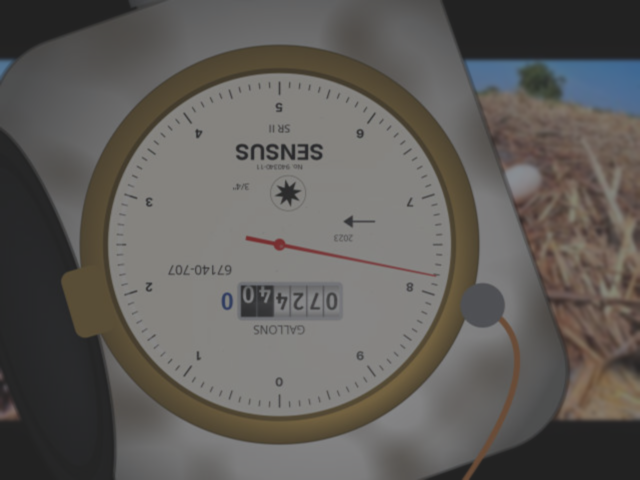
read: 724397.8 gal
